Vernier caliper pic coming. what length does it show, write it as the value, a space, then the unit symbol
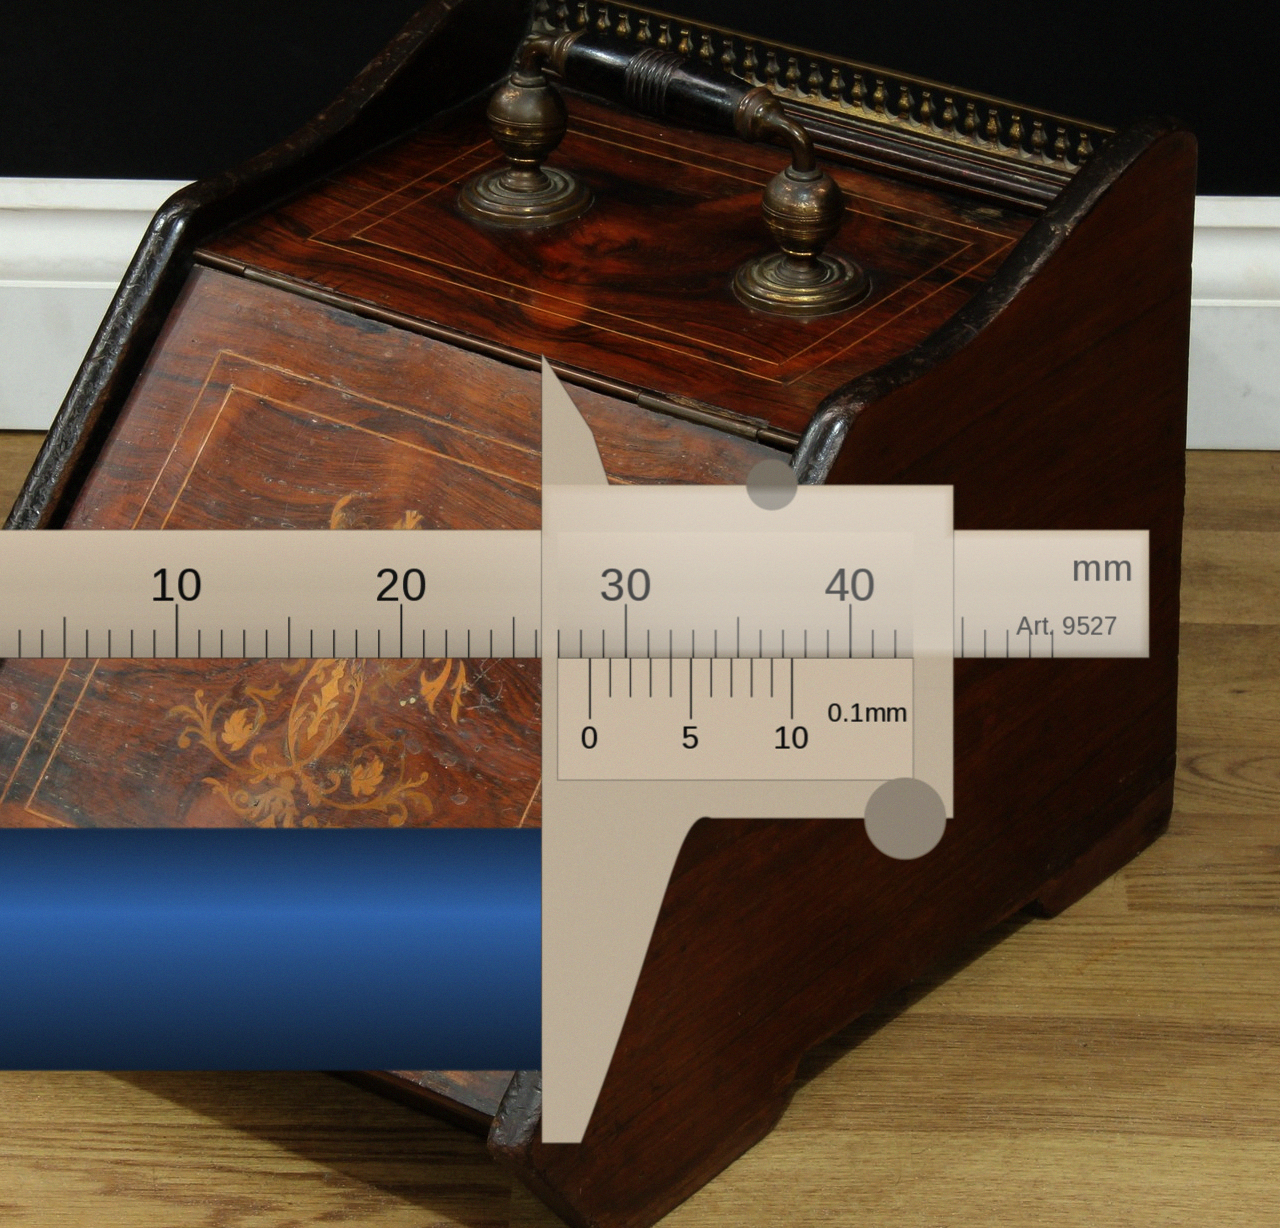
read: 28.4 mm
